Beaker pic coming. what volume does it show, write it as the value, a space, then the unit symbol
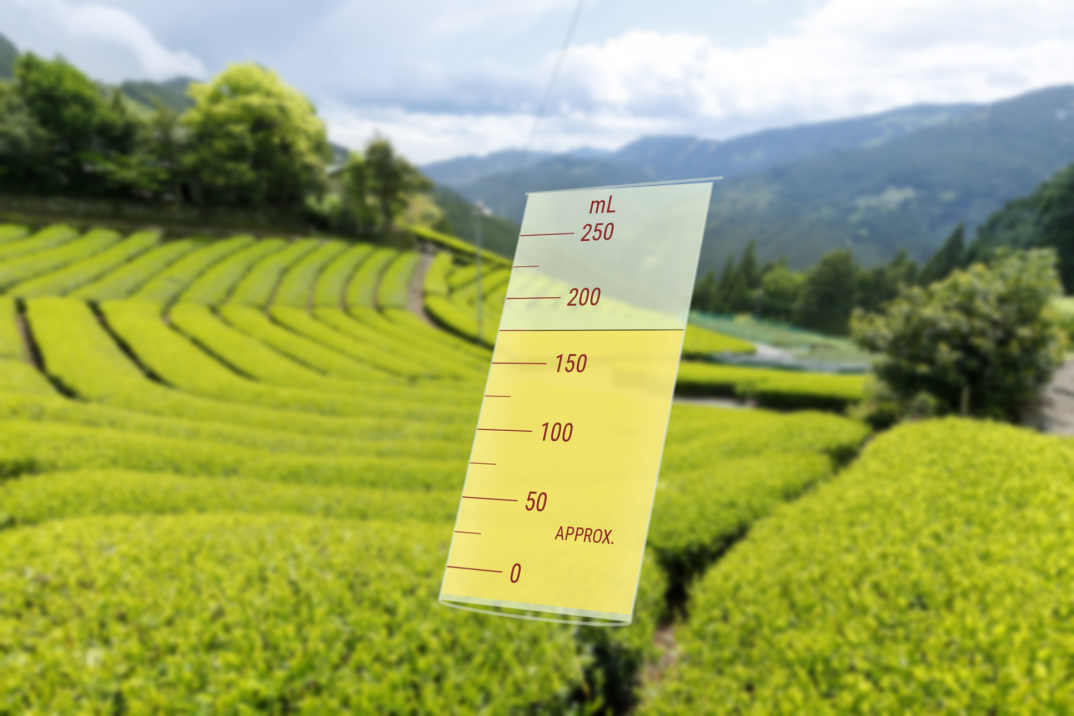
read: 175 mL
